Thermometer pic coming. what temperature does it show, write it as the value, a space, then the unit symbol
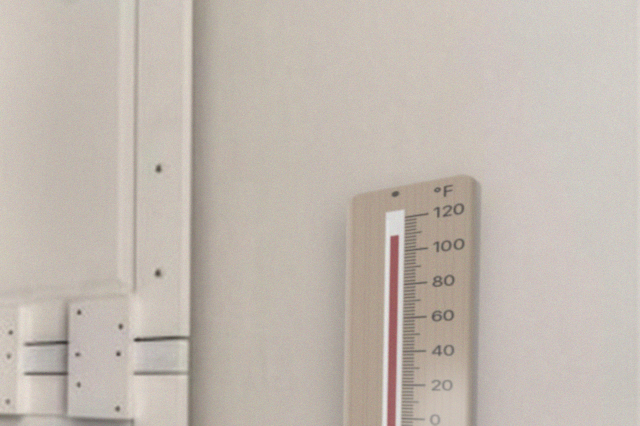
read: 110 °F
